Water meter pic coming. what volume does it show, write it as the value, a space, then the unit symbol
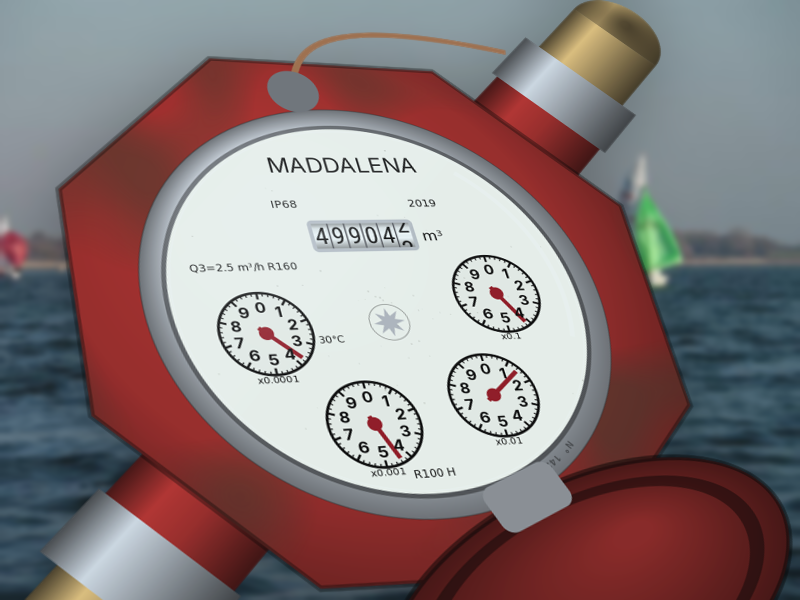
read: 499042.4143 m³
